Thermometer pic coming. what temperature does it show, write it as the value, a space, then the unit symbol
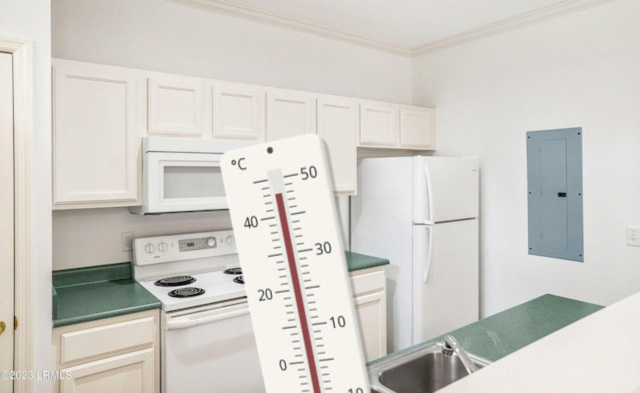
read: 46 °C
